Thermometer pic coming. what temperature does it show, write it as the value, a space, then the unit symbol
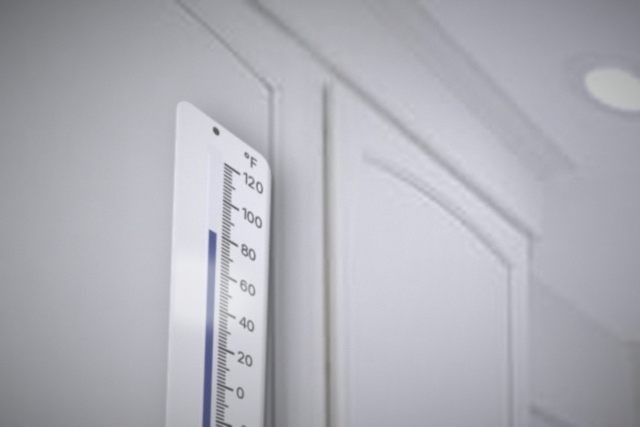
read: 80 °F
